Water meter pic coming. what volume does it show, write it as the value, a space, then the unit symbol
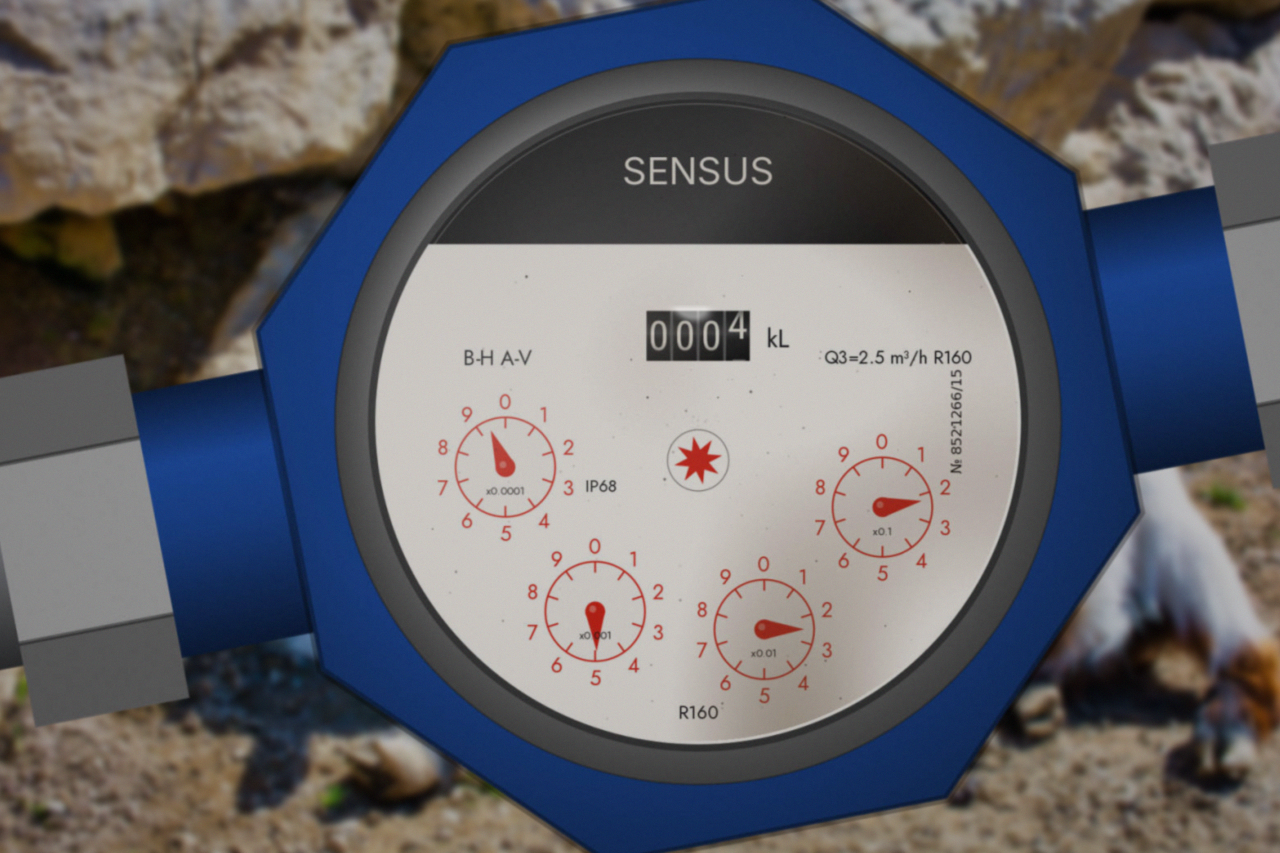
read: 4.2249 kL
